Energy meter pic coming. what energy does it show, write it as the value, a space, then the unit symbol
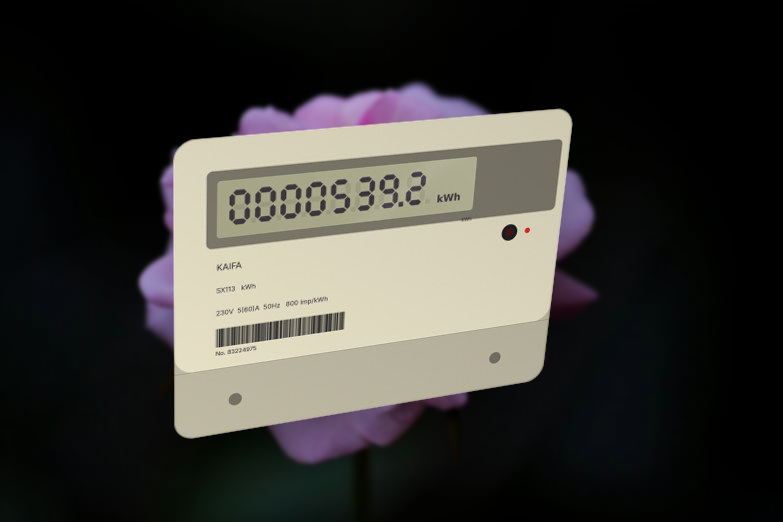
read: 539.2 kWh
